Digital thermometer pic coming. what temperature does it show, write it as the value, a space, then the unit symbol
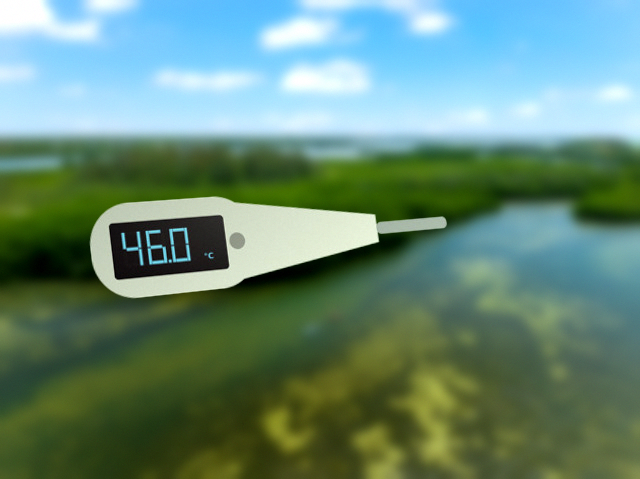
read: 46.0 °C
